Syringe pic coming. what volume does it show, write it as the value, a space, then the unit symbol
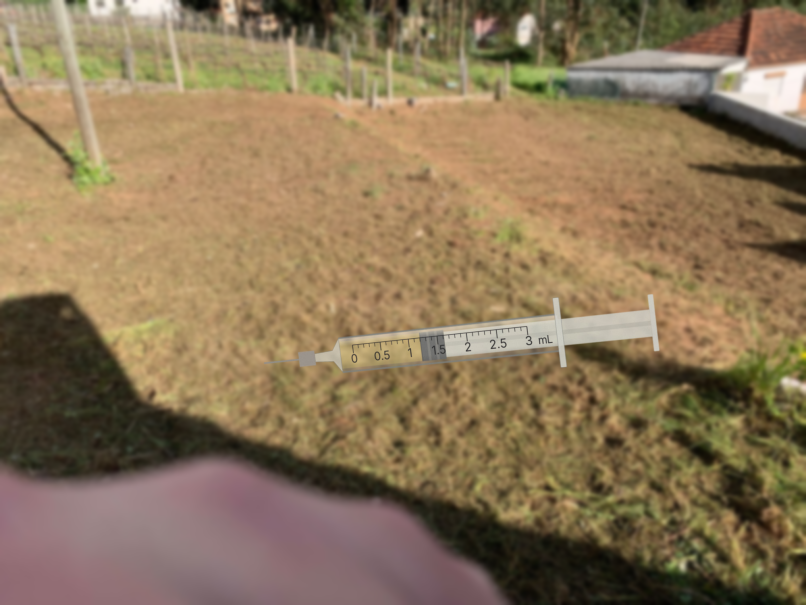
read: 1.2 mL
